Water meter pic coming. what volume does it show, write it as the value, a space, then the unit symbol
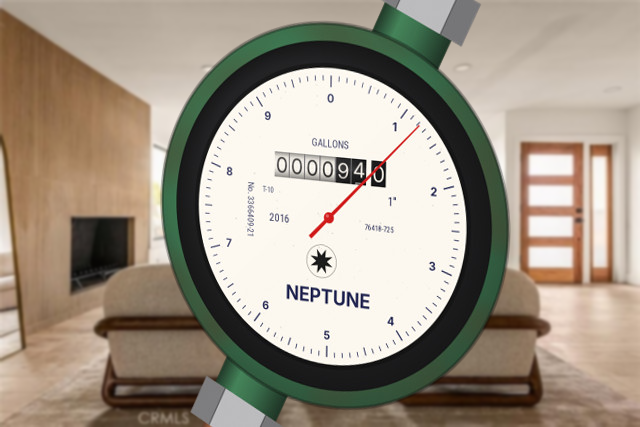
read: 941.2 gal
